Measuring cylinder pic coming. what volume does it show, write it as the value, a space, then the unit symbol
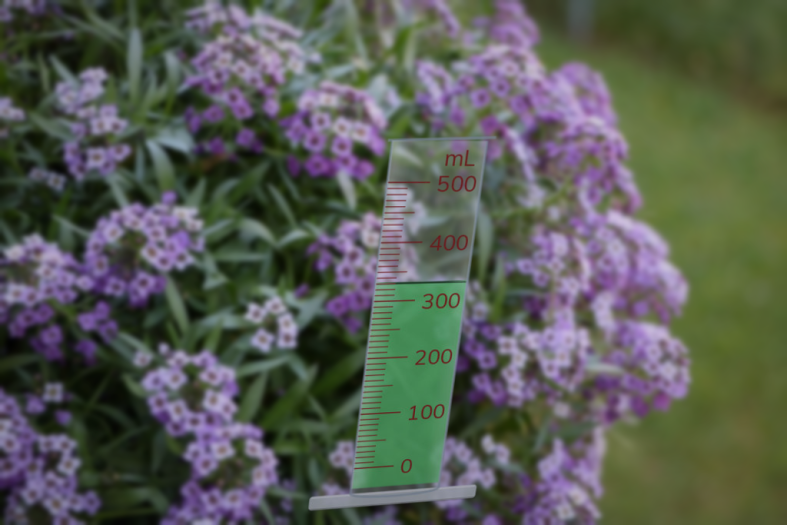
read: 330 mL
